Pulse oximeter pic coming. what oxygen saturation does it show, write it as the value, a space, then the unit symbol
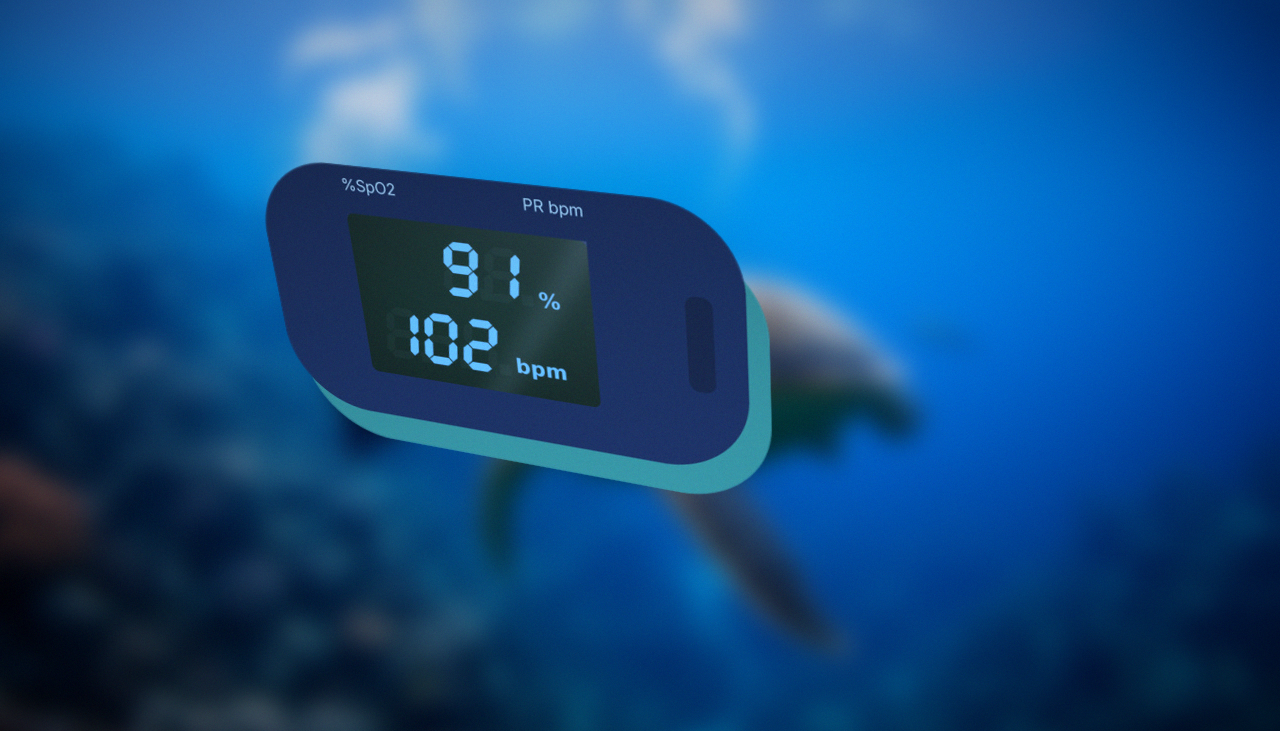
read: 91 %
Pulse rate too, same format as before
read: 102 bpm
